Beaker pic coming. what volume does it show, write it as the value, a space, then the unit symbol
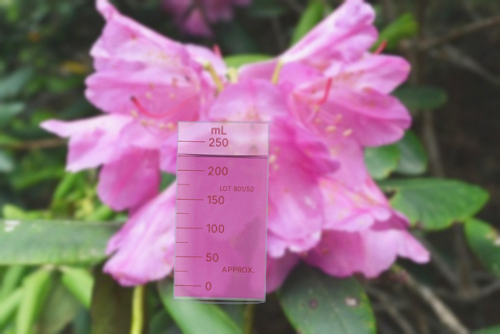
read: 225 mL
